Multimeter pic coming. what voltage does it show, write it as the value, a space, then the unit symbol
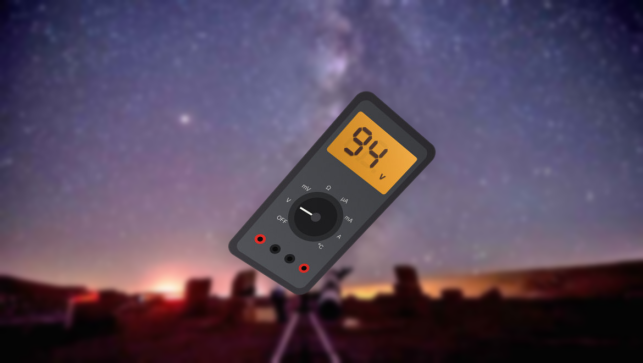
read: 94 V
